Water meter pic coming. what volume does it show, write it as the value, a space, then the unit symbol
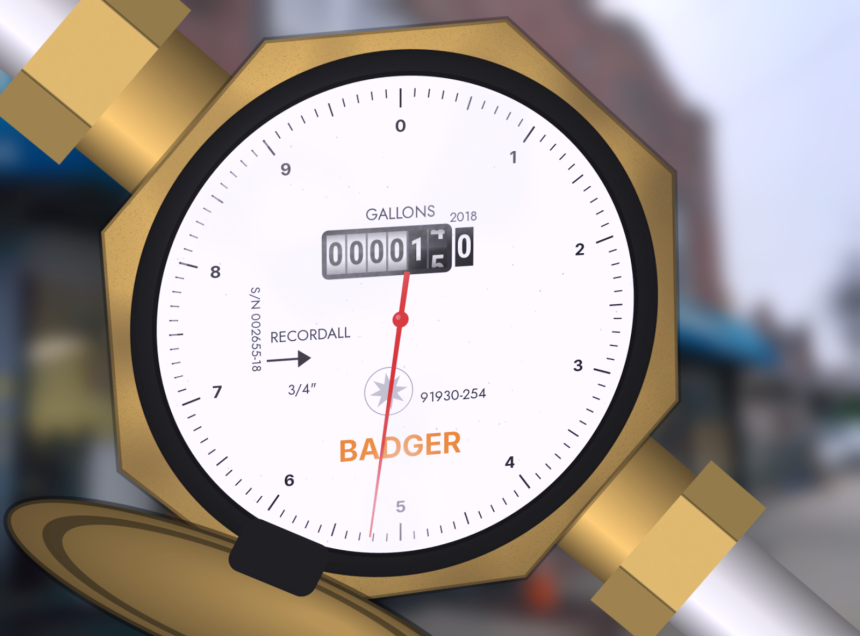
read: 145.2 gal
